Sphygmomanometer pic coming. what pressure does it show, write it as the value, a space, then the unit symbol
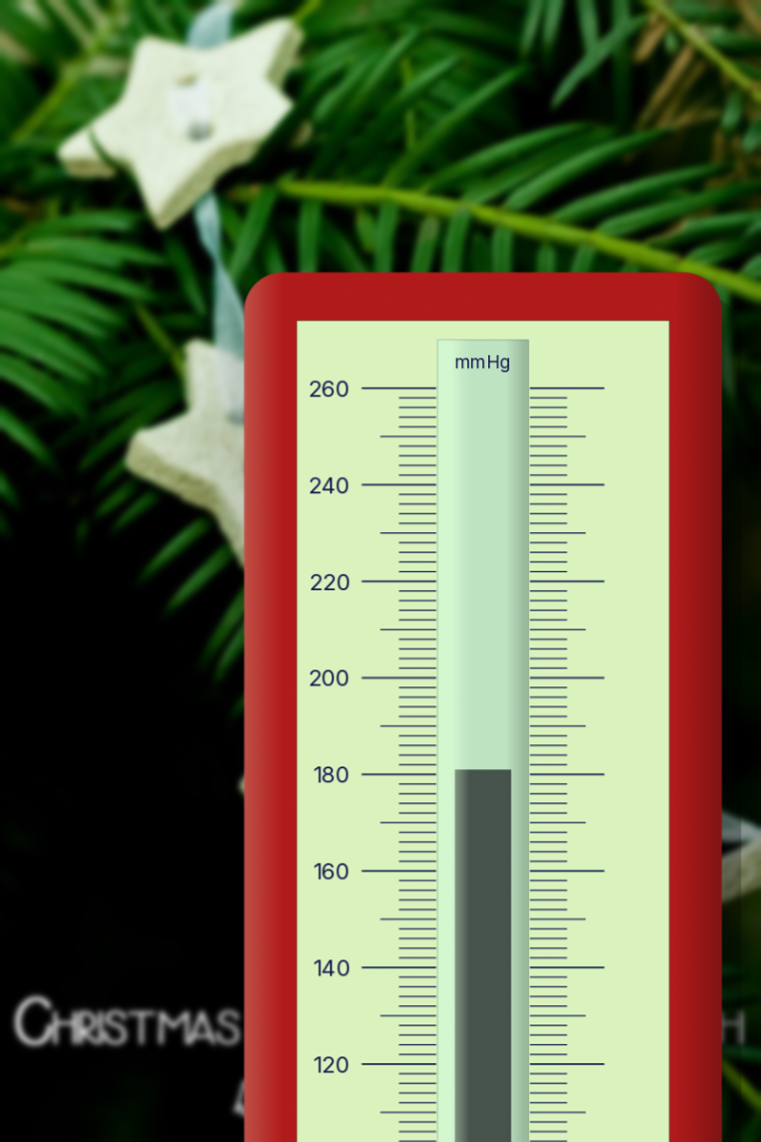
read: 181 mmHg
